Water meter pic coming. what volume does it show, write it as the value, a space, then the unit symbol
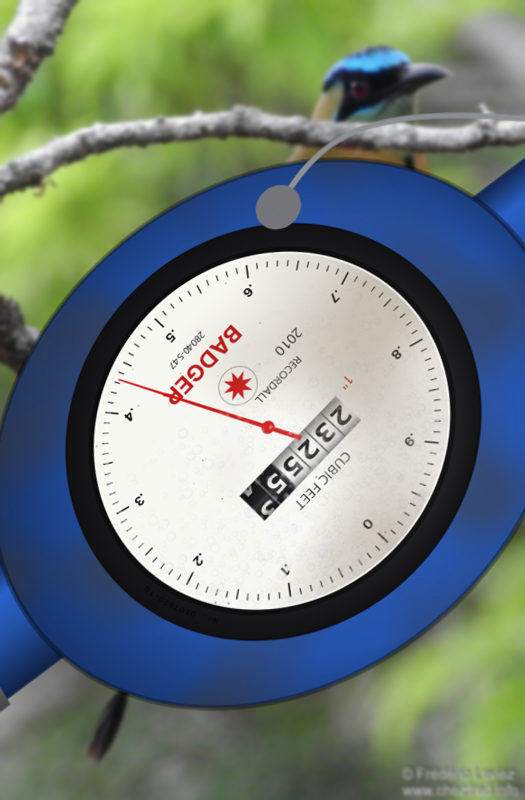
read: 232553.43 ft³
